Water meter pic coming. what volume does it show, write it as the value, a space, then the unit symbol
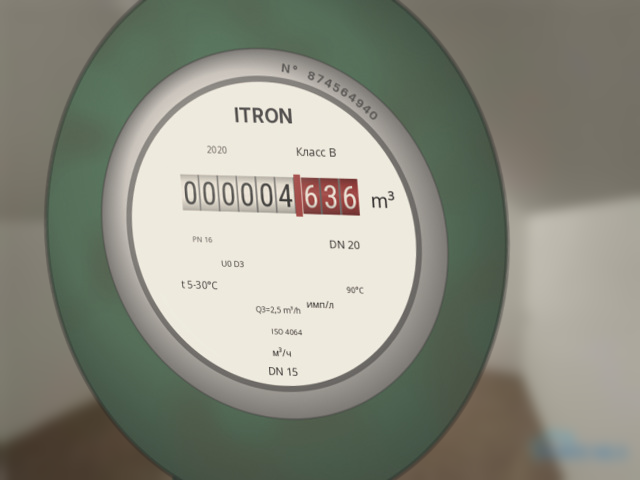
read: 4.636 m³
